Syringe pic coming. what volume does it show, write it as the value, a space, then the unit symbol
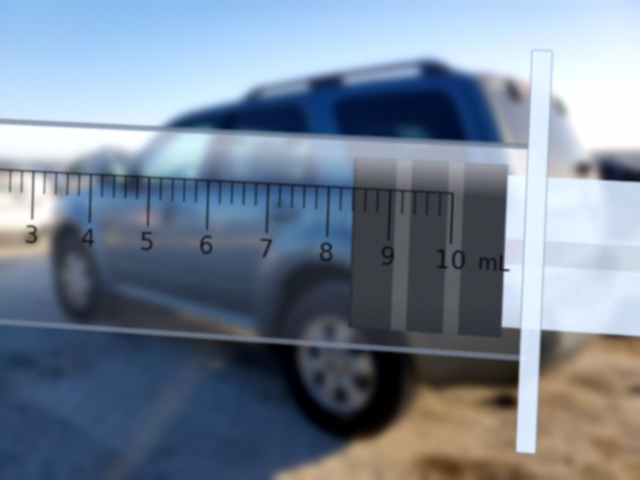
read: 8.4 mL
